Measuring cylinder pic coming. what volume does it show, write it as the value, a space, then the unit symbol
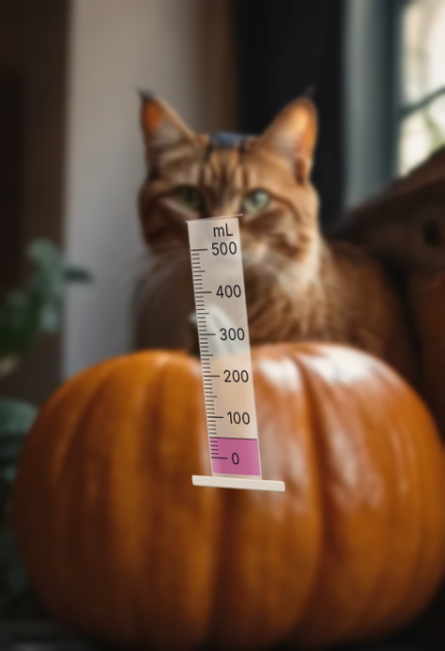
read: 50 mL
